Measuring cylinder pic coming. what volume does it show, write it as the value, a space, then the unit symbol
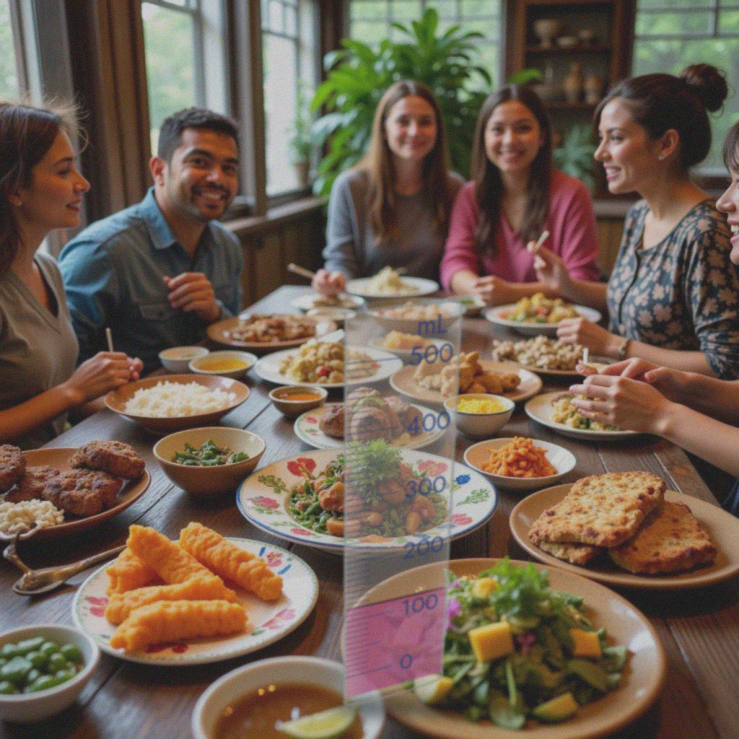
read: 120 mL
